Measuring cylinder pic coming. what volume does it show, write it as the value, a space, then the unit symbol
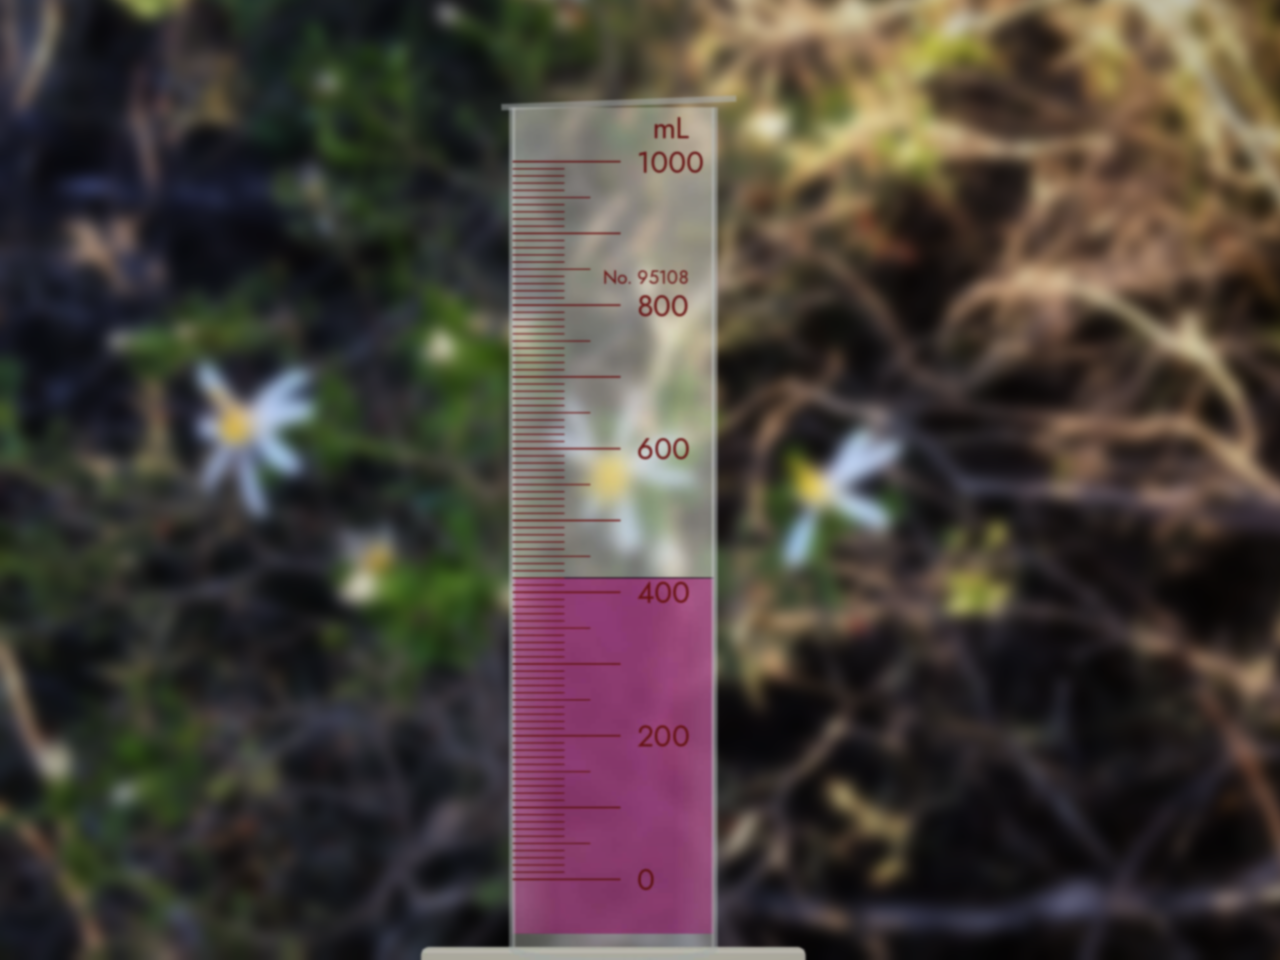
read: 420 mL
